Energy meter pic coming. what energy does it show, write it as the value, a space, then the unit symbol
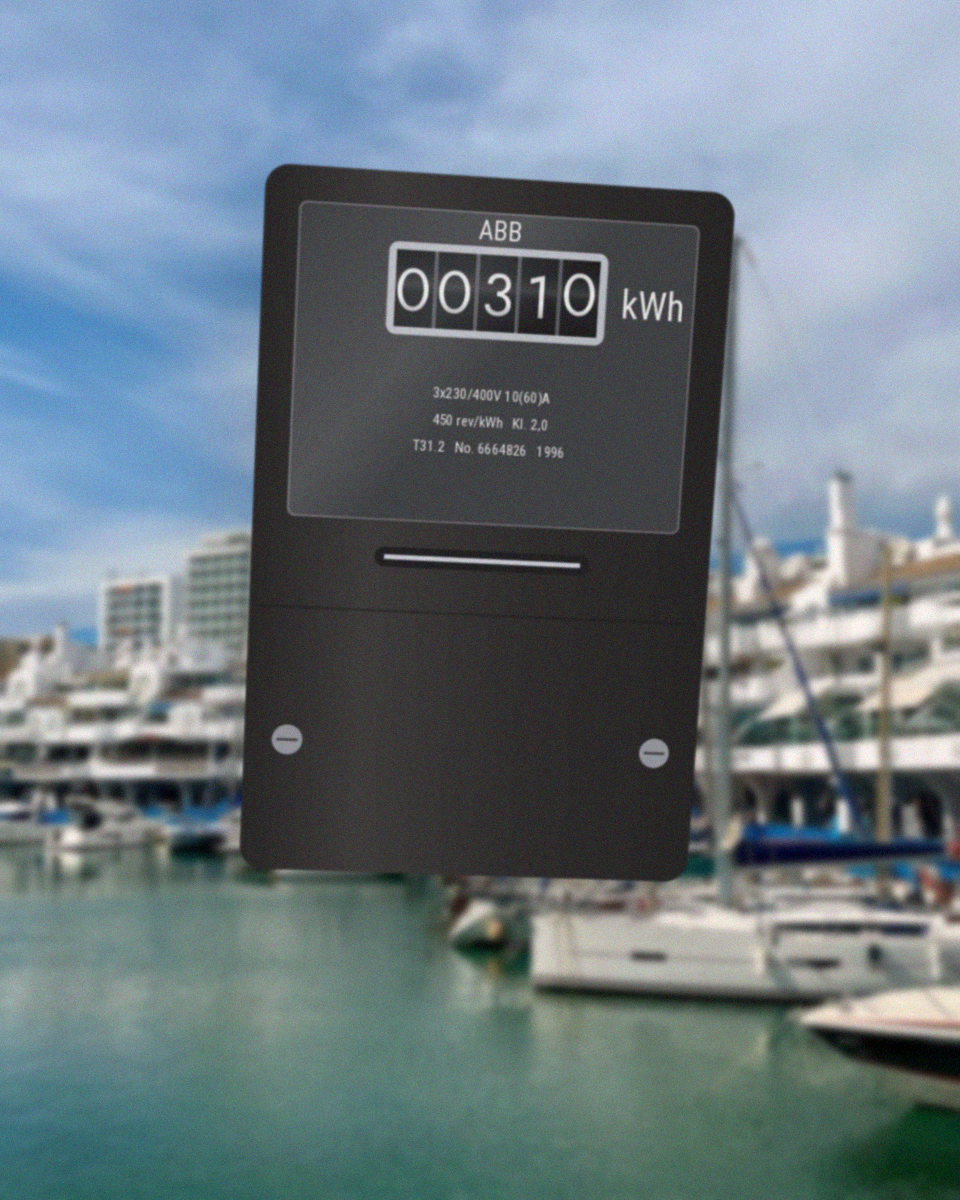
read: 310 kWh
